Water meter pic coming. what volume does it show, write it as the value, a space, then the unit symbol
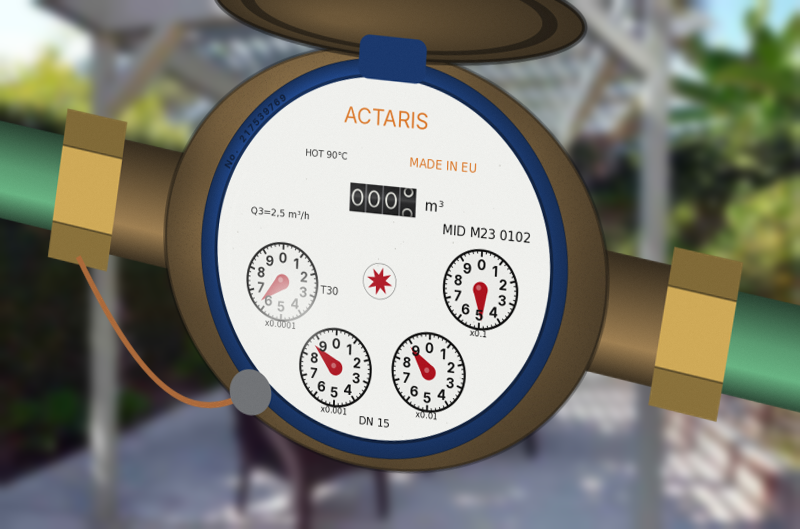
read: 8.4886 m³
